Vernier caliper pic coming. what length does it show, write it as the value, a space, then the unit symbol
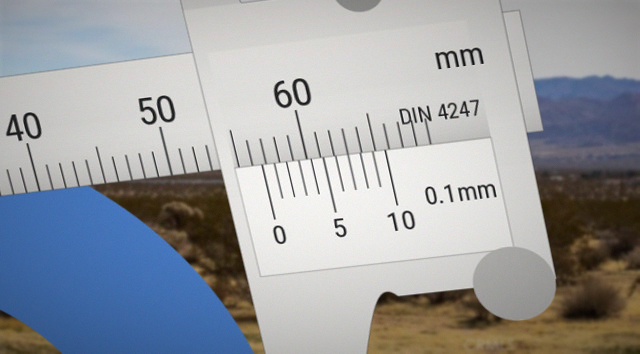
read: 56.7 mm
